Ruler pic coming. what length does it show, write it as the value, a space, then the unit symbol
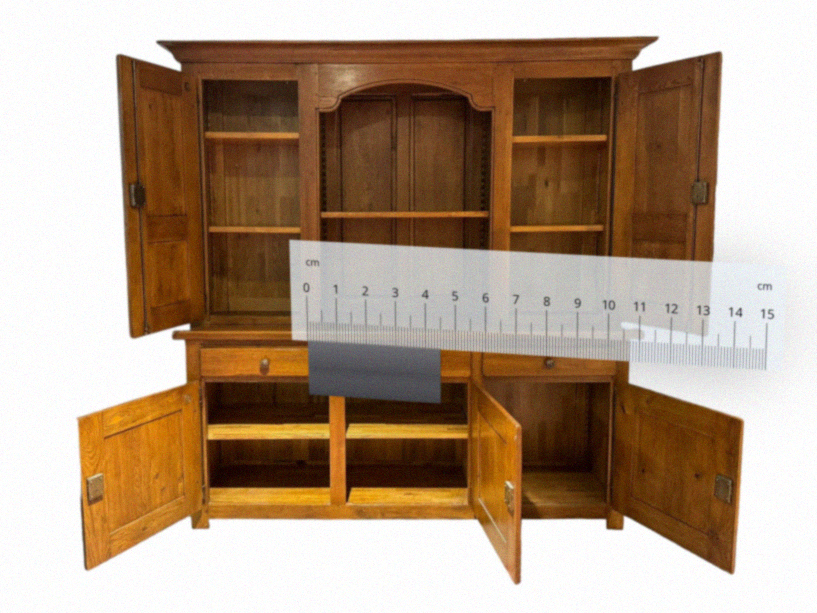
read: 4.5 cm
